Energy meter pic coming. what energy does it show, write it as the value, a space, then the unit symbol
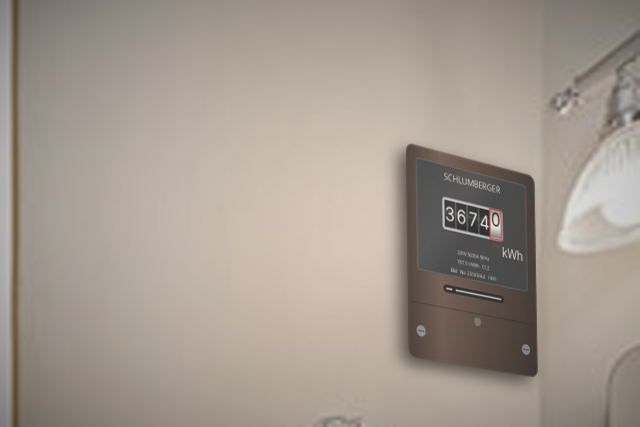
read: 3674.0 kWh
